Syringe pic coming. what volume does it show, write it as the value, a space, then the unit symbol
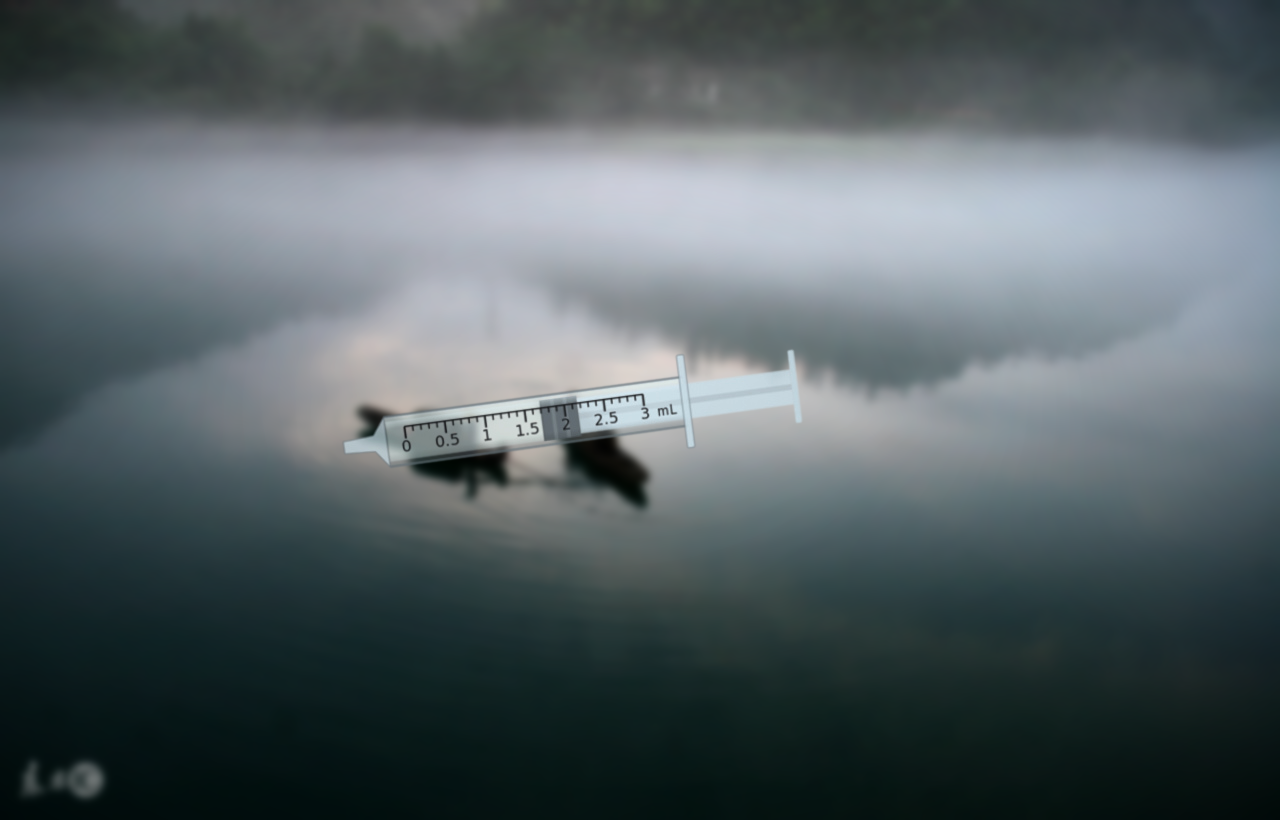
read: 1.7 mL
